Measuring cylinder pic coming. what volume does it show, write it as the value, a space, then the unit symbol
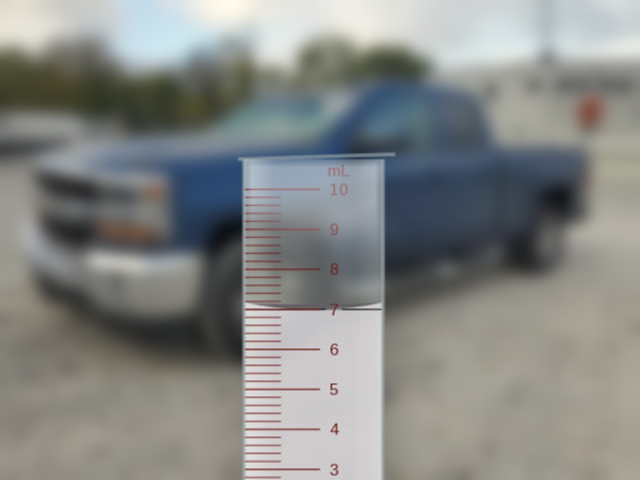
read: 7 mL
